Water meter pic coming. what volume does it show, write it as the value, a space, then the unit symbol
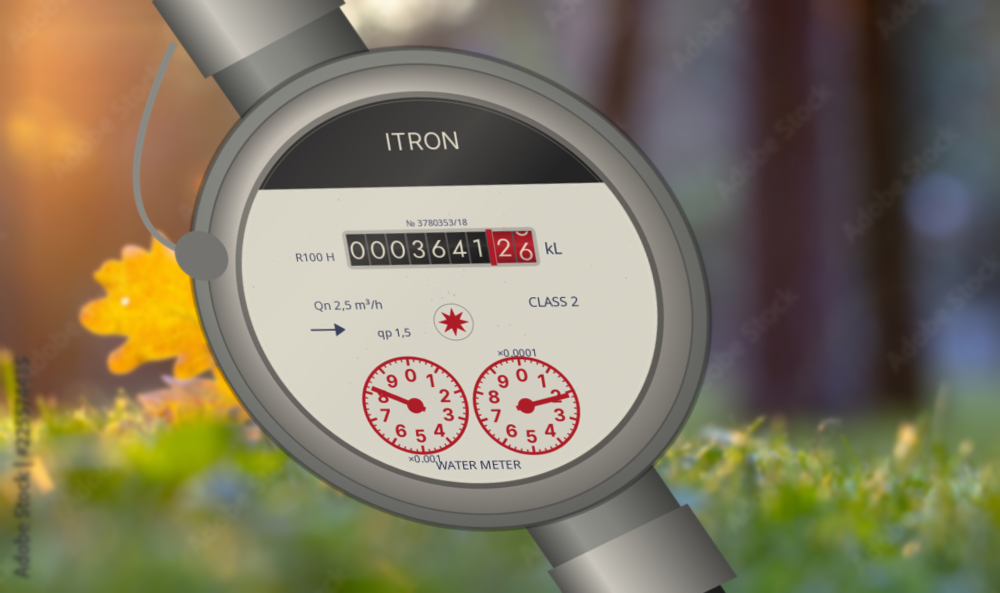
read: 3641.2582 kL
